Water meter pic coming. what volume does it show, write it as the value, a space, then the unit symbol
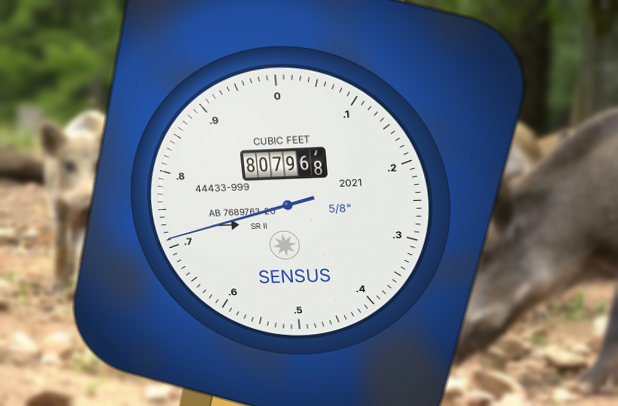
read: 807967.71 ft³
